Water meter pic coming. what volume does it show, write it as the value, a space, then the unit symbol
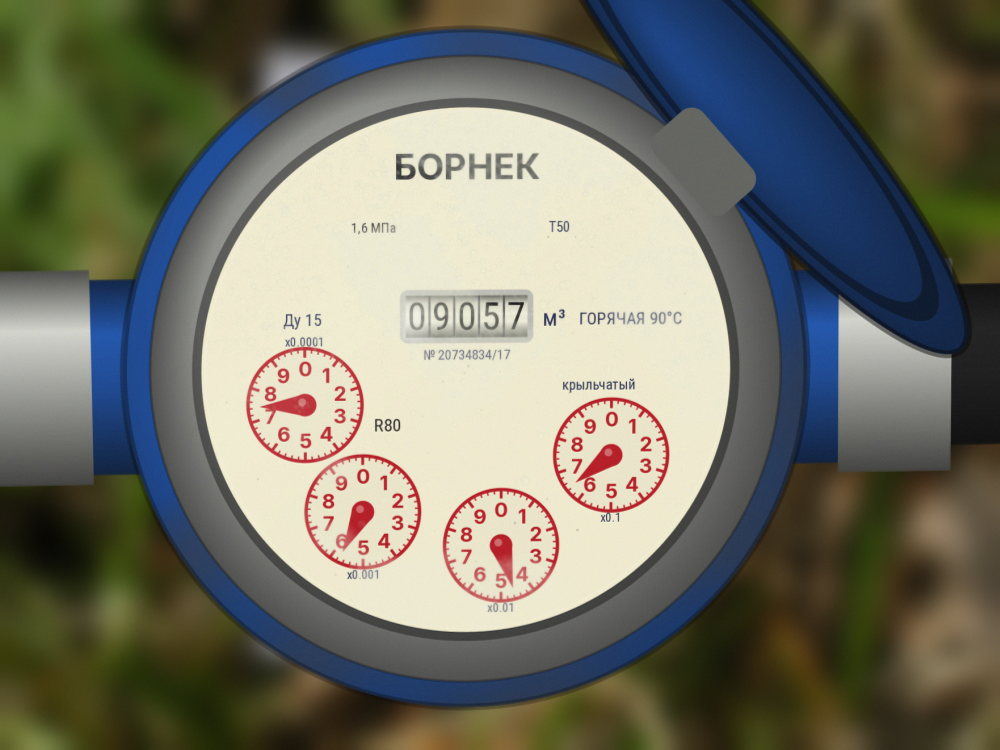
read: 9057.6457 m³
